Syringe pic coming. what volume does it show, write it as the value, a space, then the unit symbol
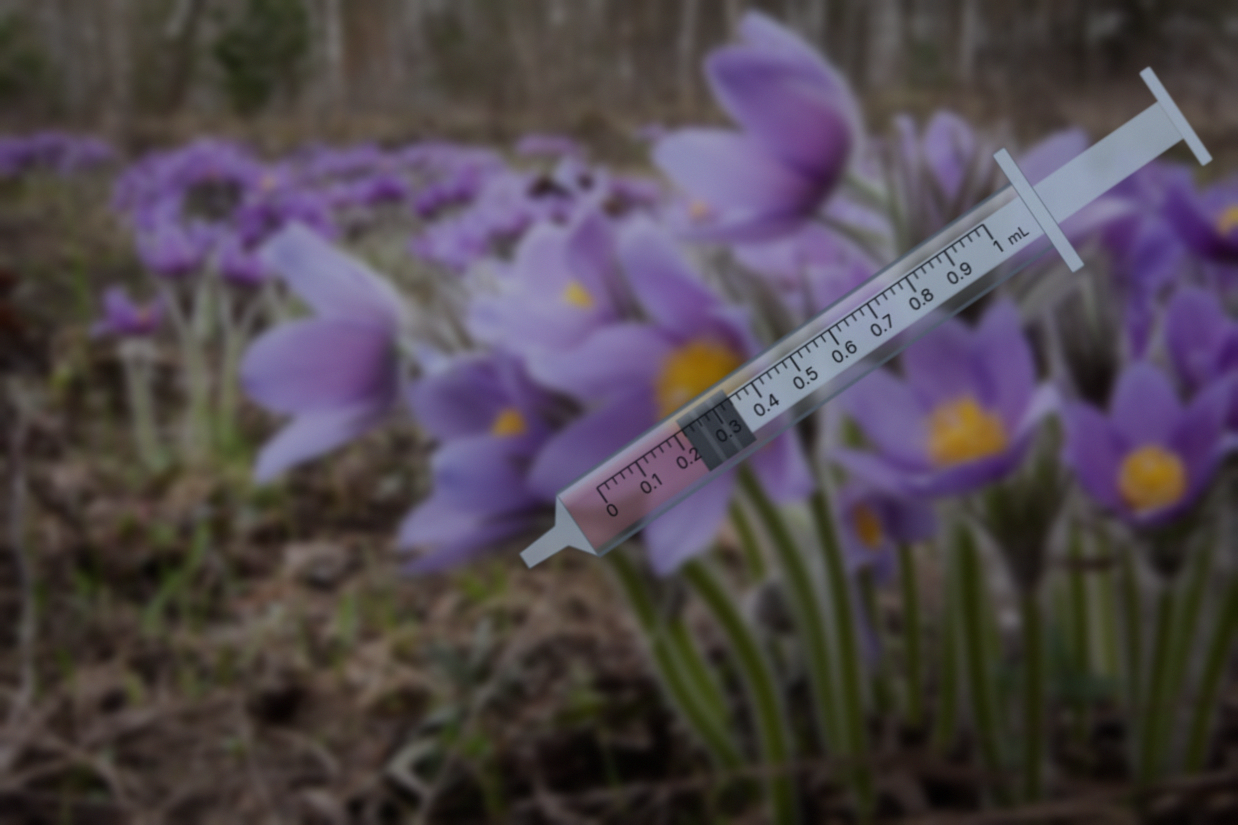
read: 0.22 mL
